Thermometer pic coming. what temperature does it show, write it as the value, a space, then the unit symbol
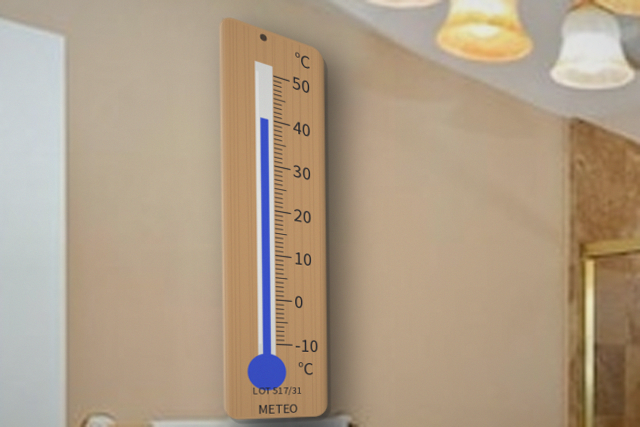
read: 40 °C
